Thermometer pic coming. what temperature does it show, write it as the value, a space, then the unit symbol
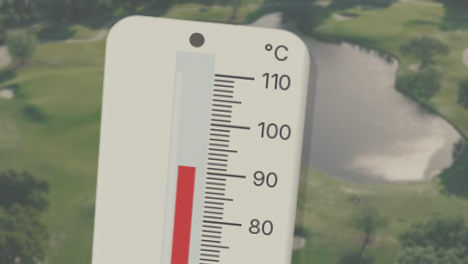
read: 91 °C
